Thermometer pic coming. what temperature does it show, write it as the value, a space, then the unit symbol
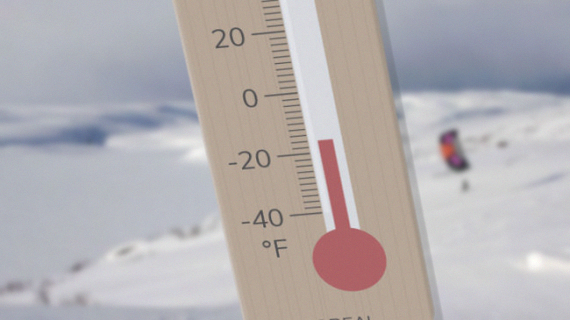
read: -16 °F
